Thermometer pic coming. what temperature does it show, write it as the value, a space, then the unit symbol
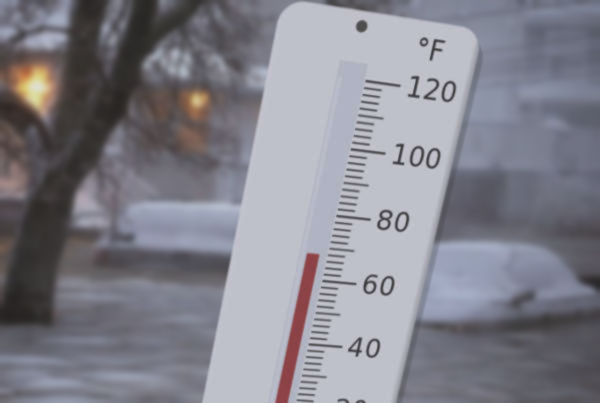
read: 68 °F
